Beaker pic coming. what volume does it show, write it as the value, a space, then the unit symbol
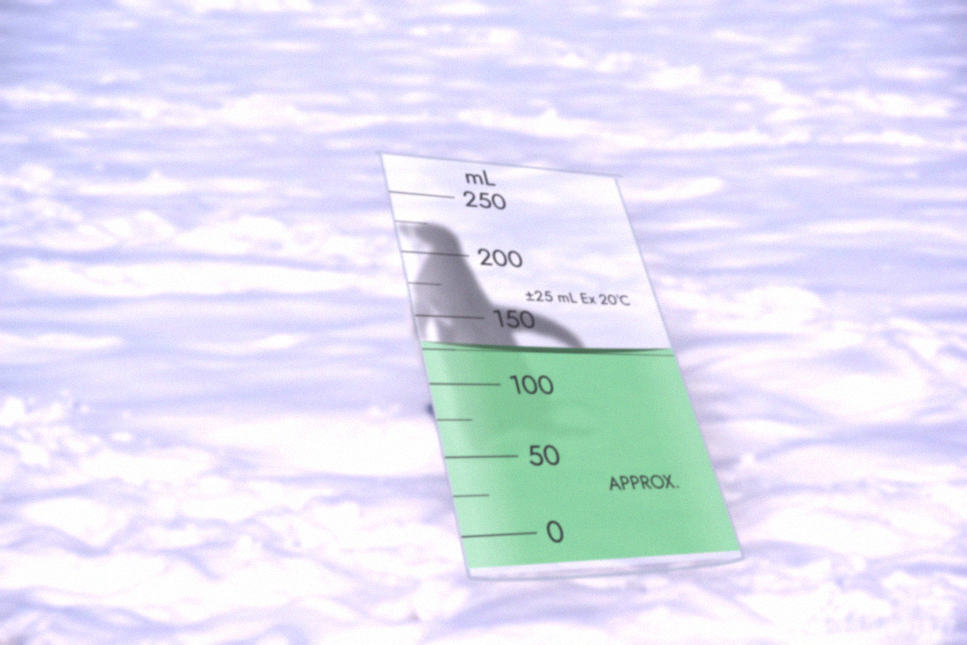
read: 125 mL
